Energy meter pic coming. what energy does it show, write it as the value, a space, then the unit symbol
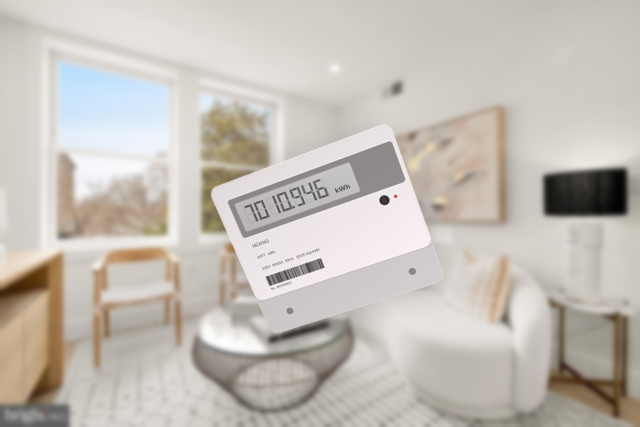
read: 7010.946 kWh
